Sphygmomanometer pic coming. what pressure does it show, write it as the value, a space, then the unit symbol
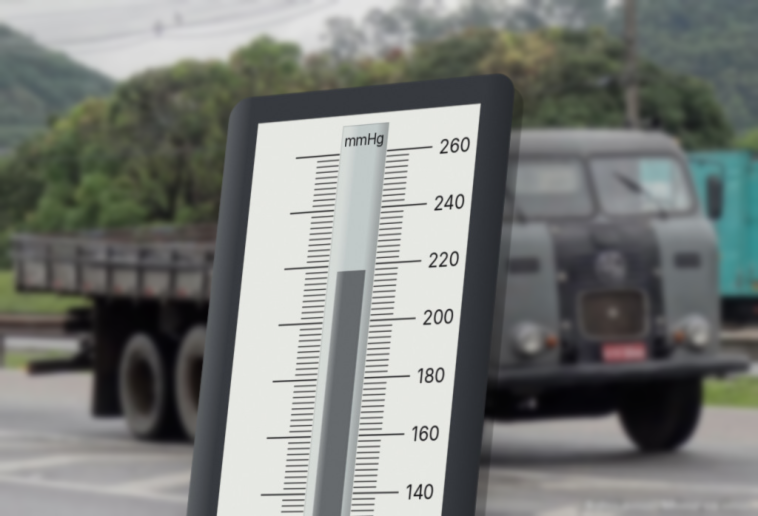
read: 218 mmHg
